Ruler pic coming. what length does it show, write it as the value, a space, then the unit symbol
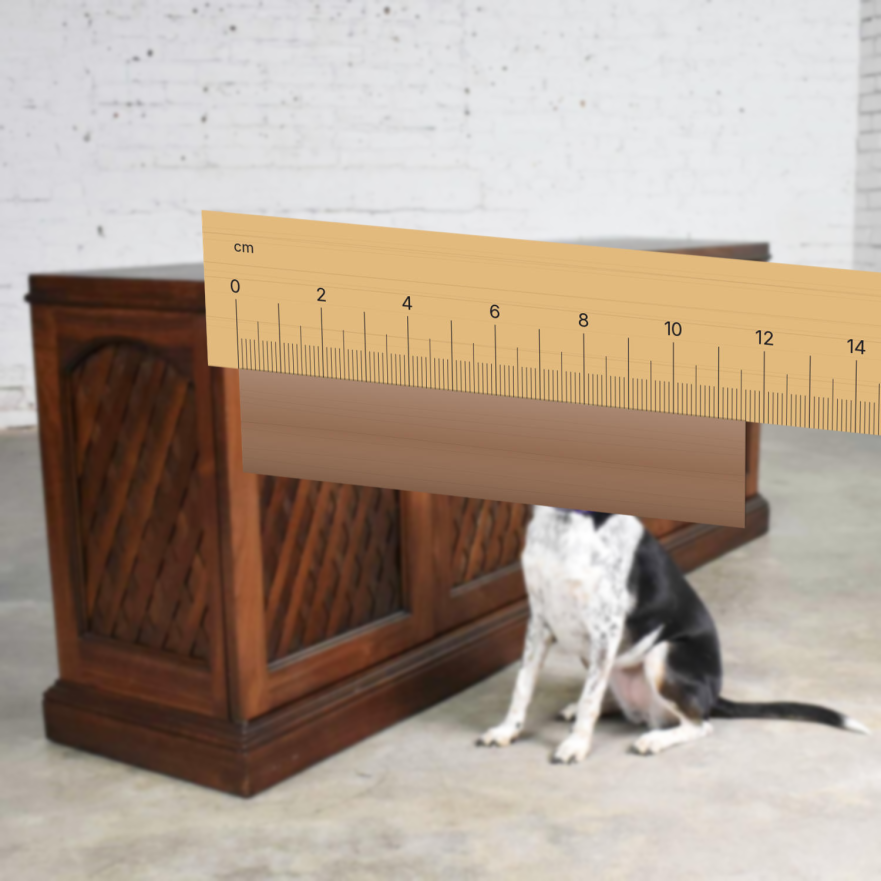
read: 11.6 cm
